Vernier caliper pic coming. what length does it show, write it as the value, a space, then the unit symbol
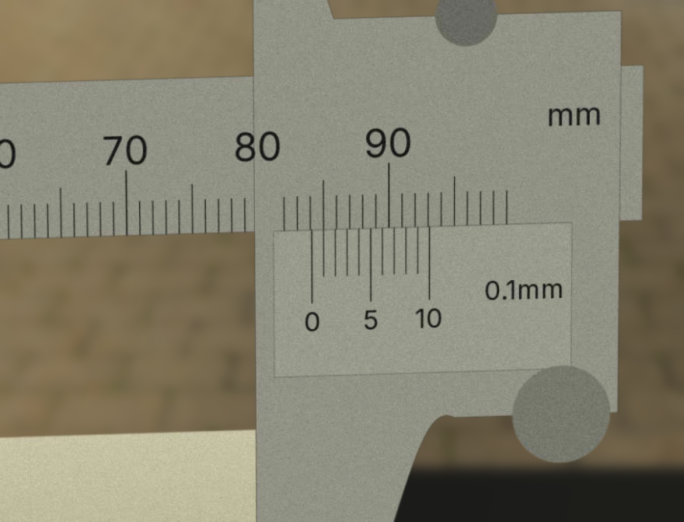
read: 84.1 mm
